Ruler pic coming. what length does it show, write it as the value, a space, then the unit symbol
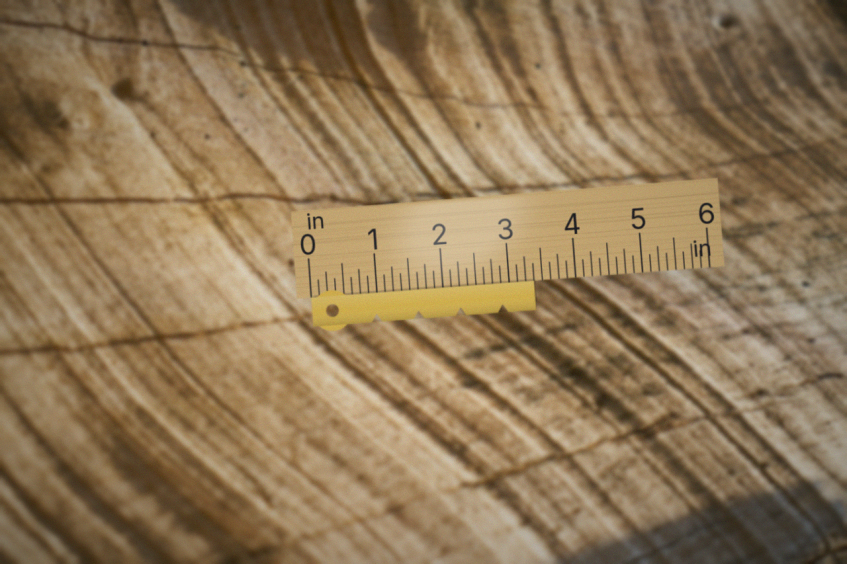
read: 3.375 in
